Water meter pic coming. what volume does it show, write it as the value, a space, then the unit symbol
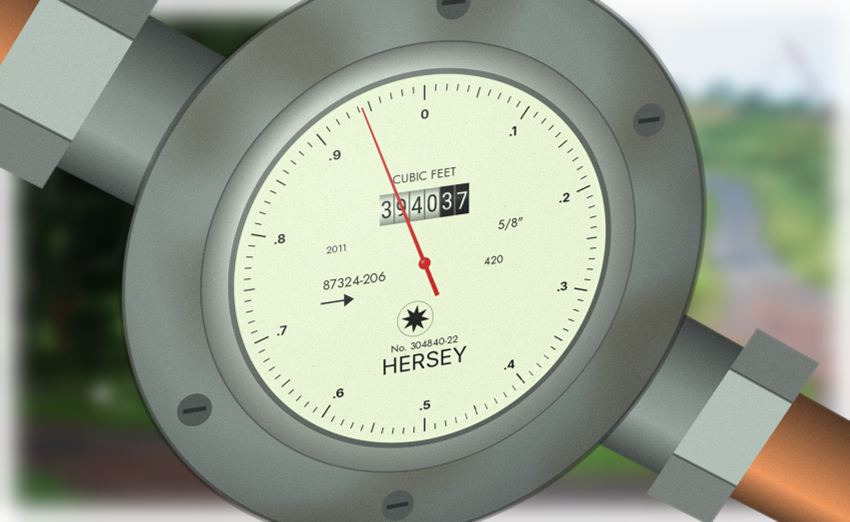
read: 394036.94 ft³
